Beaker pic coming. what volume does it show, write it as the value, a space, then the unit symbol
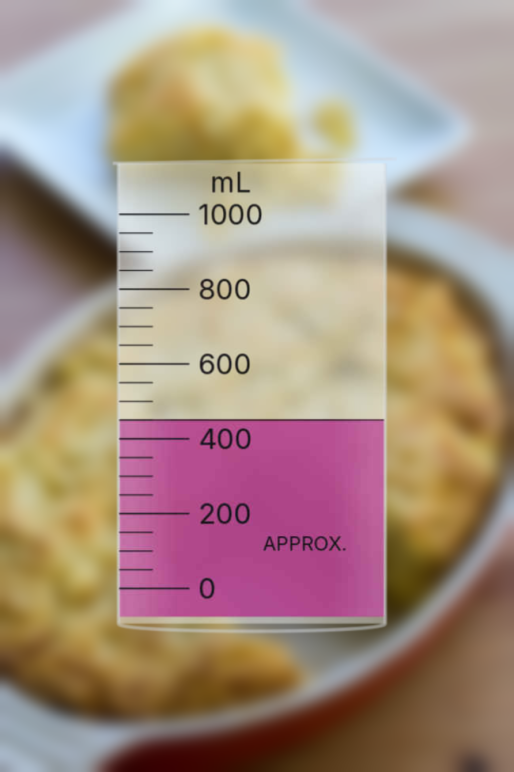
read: 450 mL
